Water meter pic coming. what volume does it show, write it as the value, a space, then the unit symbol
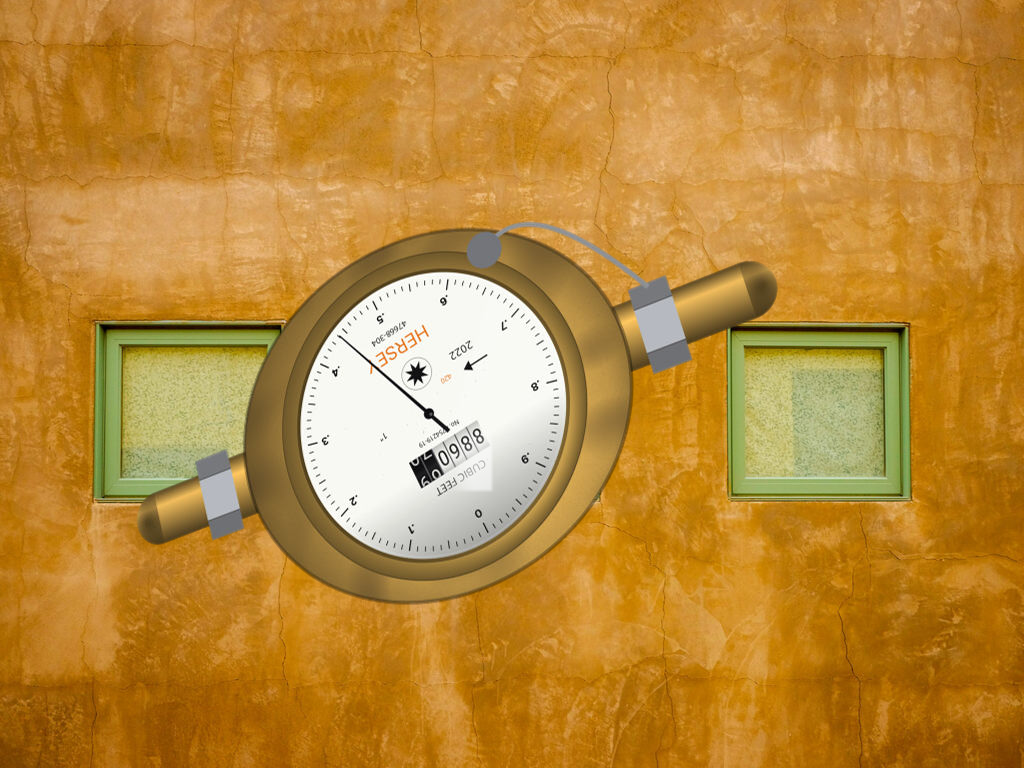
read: 886069.44 ft³
